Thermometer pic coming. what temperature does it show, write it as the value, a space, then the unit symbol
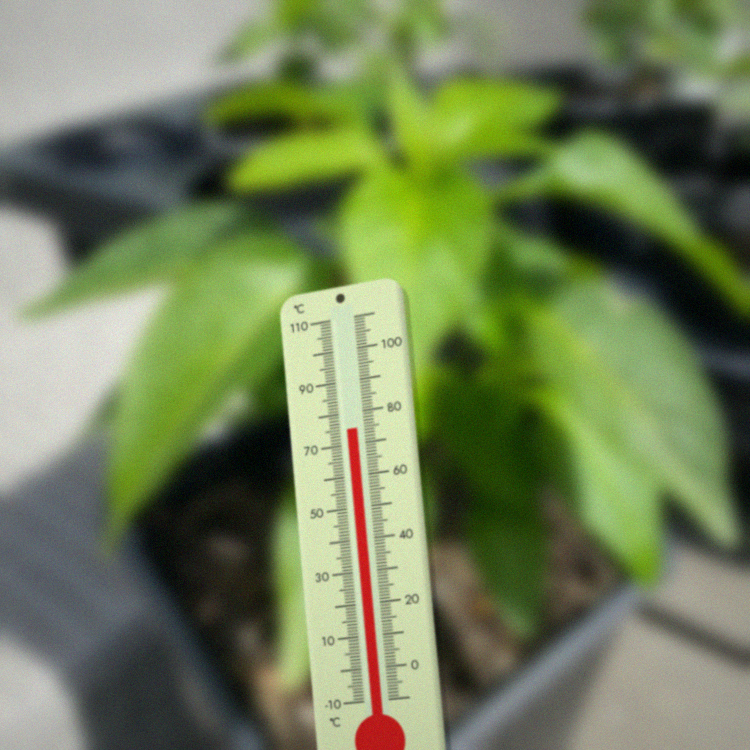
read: 75 °C
